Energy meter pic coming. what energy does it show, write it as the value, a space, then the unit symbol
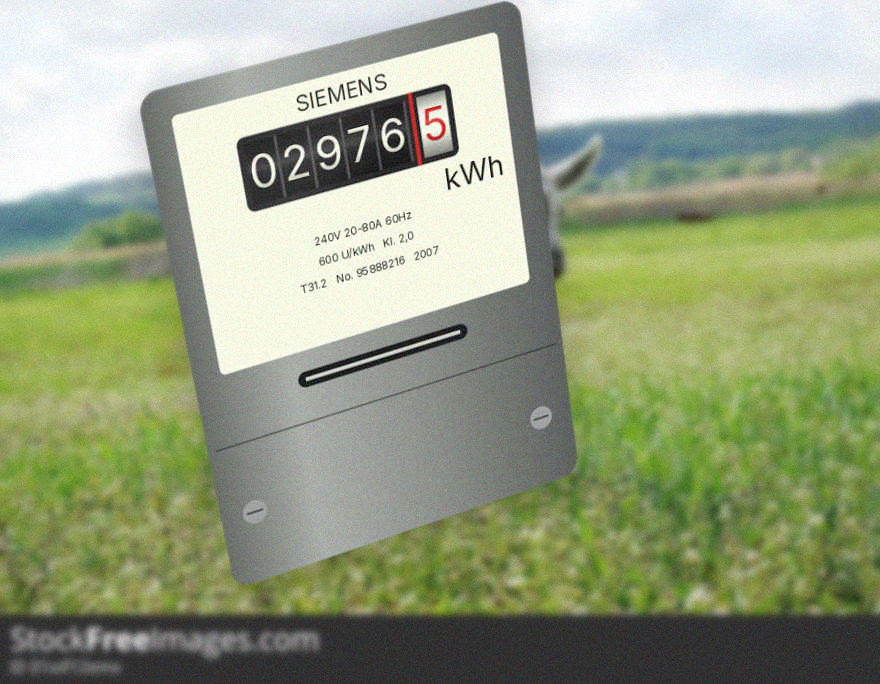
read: 2976.5 kWh
